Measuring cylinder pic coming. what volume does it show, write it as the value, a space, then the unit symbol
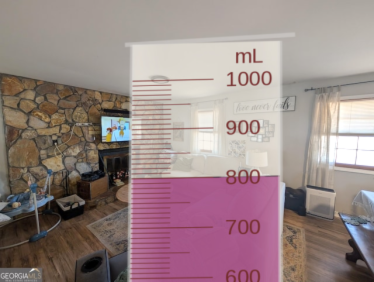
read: 800 mL
